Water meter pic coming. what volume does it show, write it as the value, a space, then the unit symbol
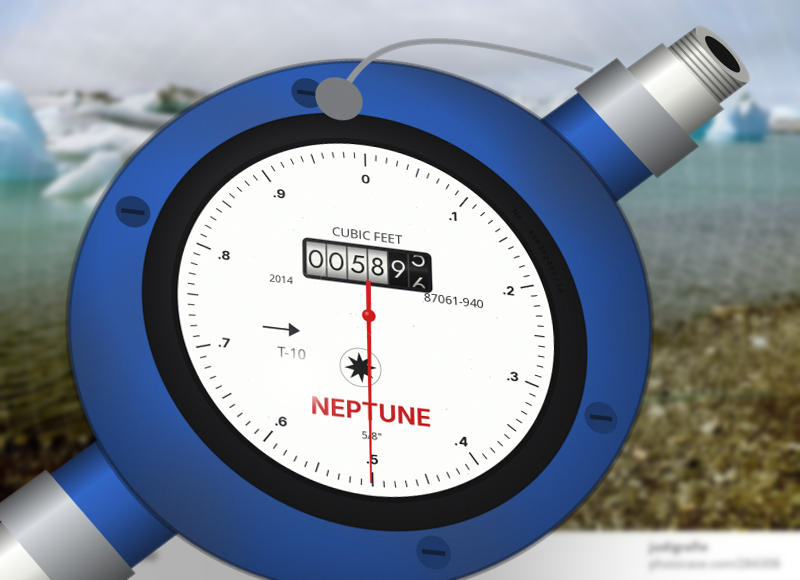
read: 5895.50 ft³
